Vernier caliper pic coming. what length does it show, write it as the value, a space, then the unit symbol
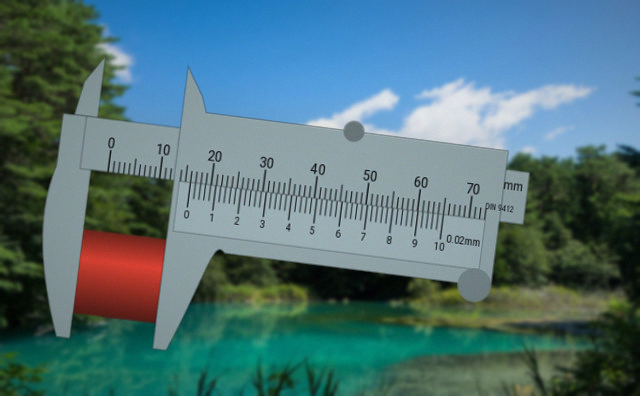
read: 16.0 mm
